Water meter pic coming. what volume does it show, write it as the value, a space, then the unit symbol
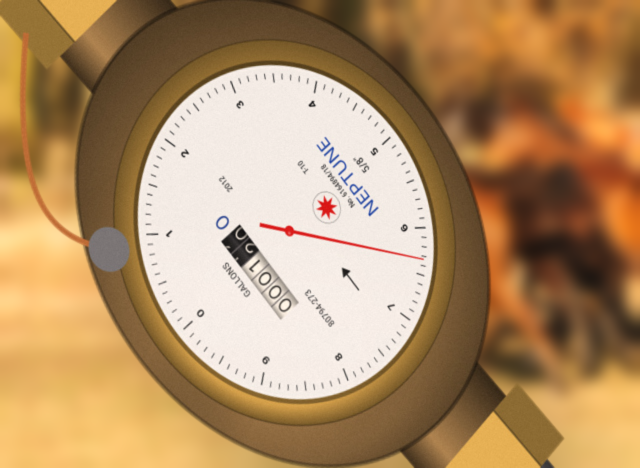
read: 1196.3 gal
